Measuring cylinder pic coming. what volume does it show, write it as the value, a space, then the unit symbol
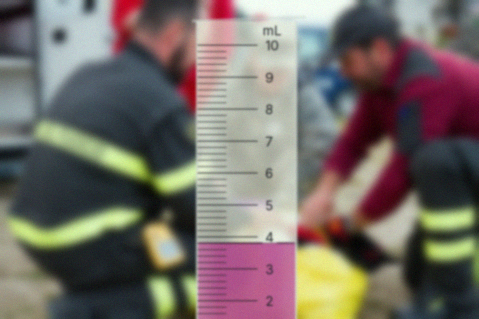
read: 3.8 mL
